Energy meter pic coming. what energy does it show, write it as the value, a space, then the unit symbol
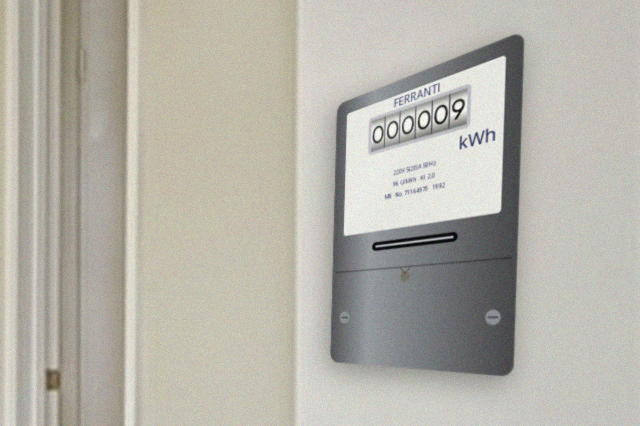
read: 9 kWh
